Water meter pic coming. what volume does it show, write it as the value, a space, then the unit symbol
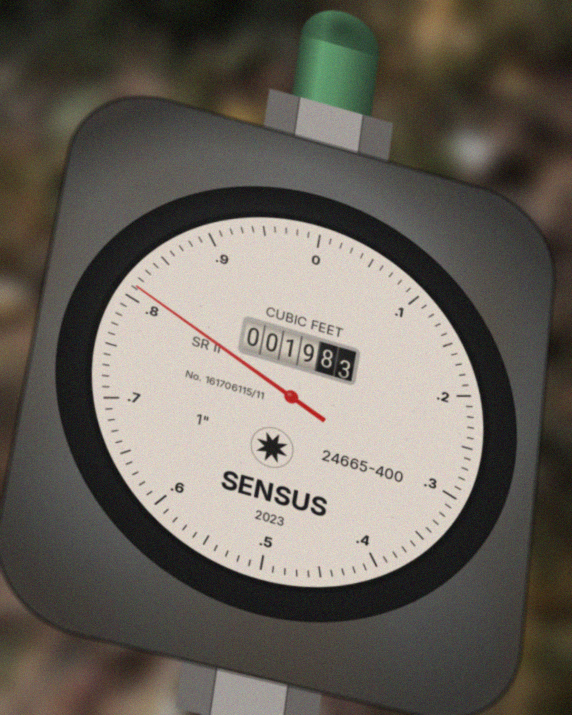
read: 1982.81 ft³
